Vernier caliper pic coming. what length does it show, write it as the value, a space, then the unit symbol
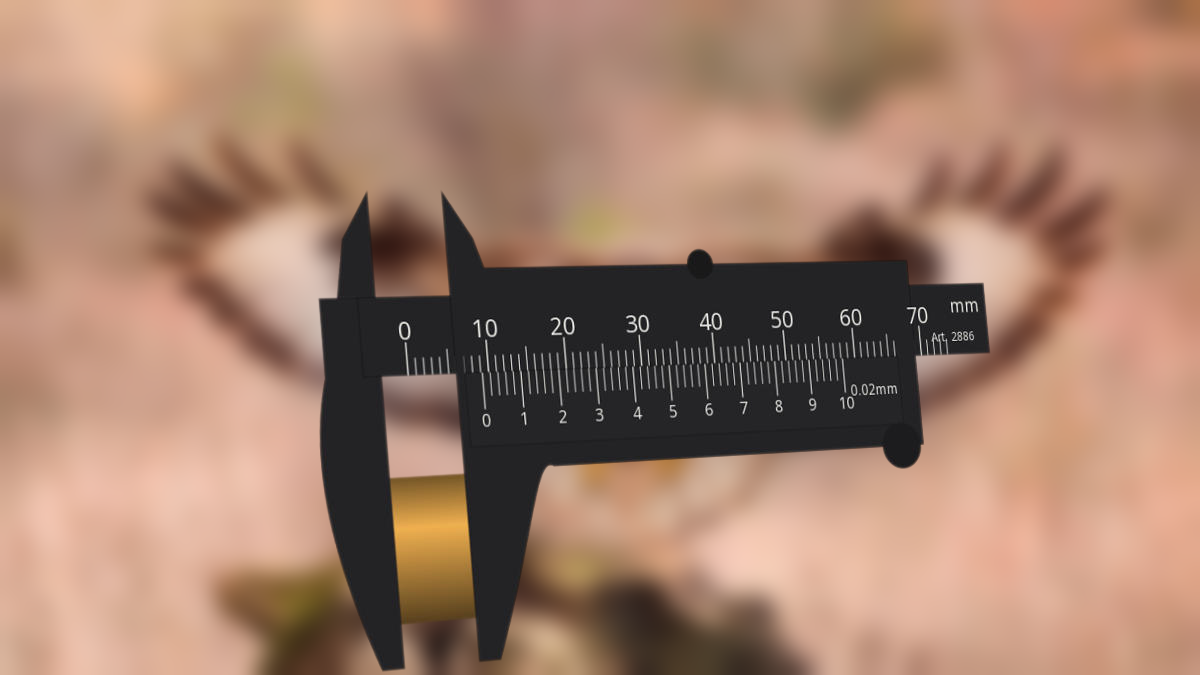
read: 9.2 mm
